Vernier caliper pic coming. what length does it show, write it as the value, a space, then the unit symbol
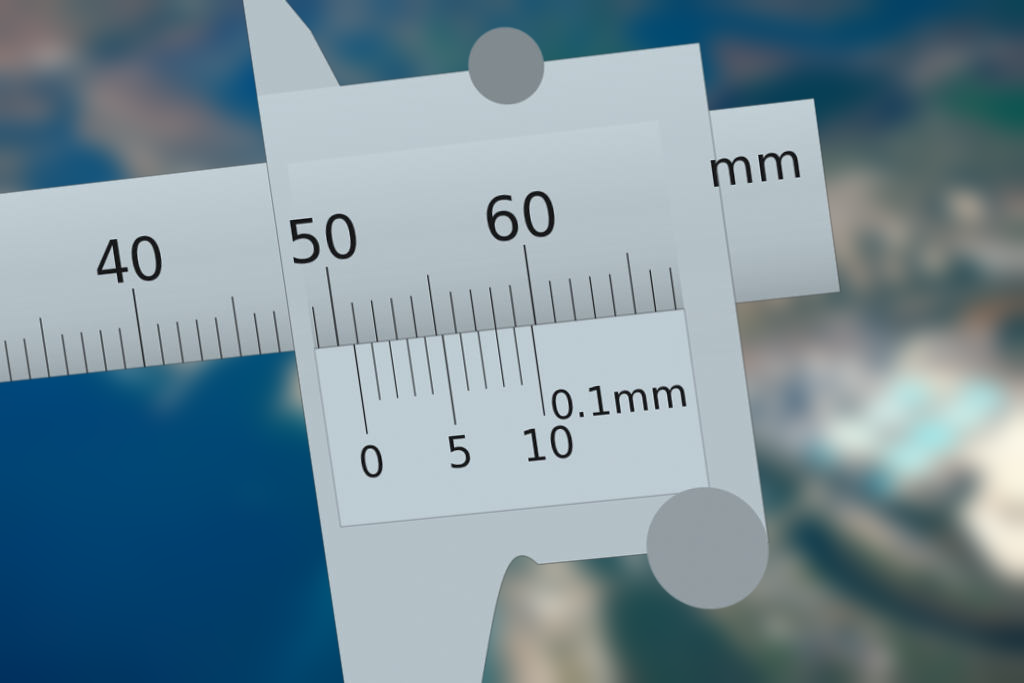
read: 50.8 mm
